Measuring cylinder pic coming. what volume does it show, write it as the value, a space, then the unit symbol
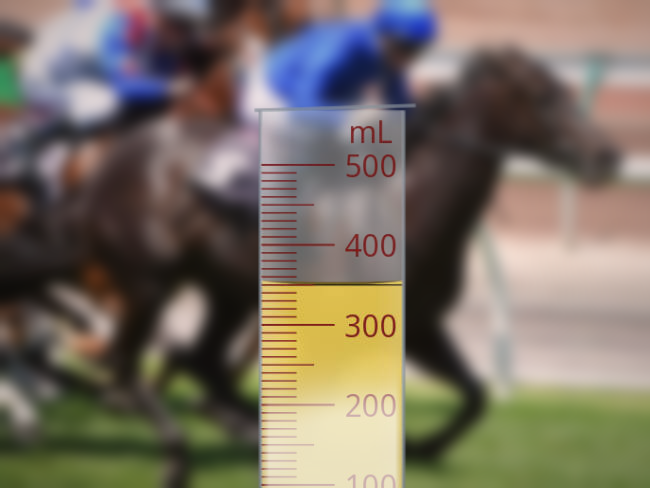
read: 350 mL
